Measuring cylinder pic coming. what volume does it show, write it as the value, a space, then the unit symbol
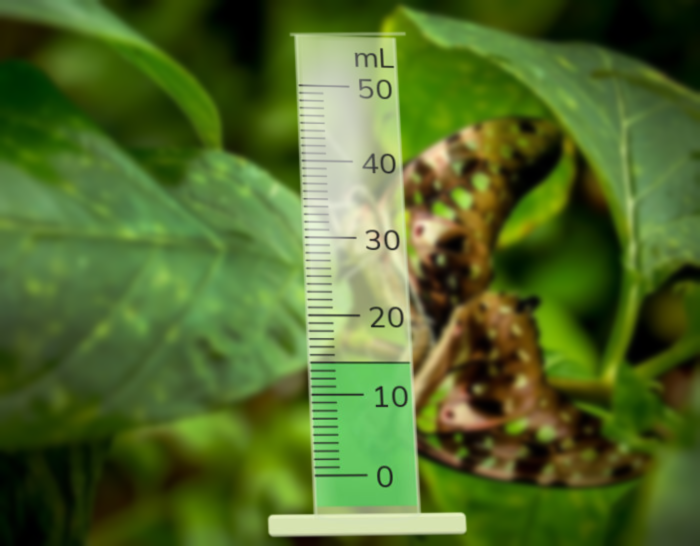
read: 14 mL
